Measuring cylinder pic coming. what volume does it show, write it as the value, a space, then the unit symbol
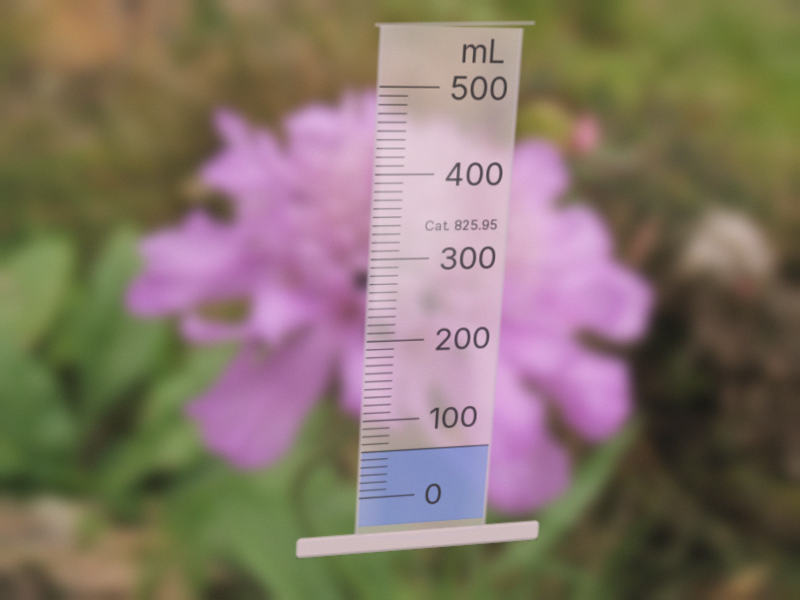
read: 60 mL
